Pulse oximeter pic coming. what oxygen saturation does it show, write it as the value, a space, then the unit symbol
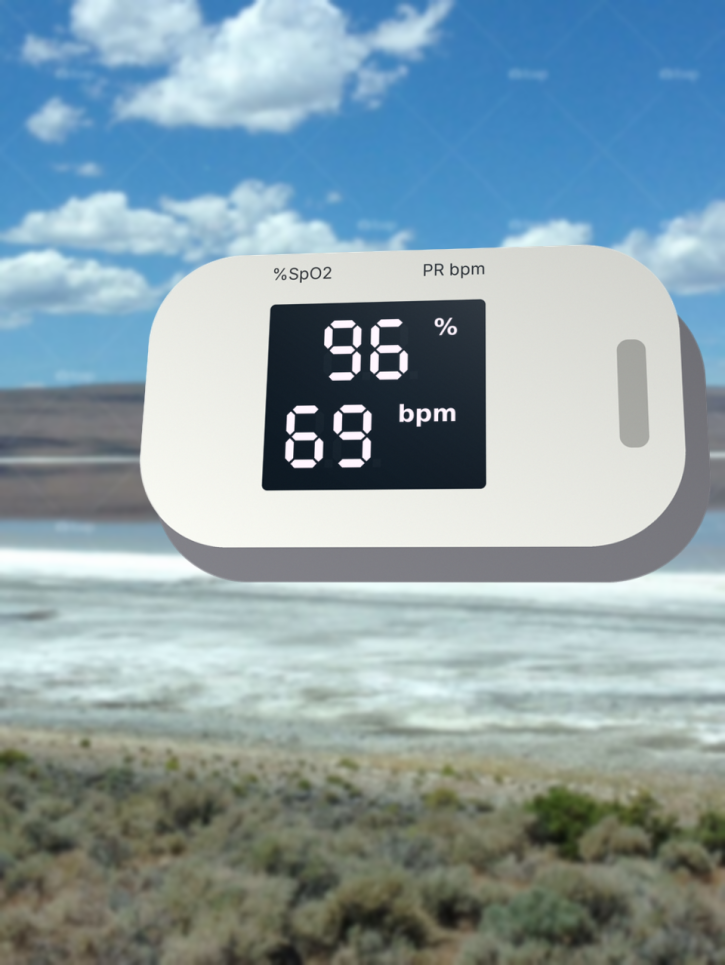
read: 96 %
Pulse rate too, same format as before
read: 69 bpm
